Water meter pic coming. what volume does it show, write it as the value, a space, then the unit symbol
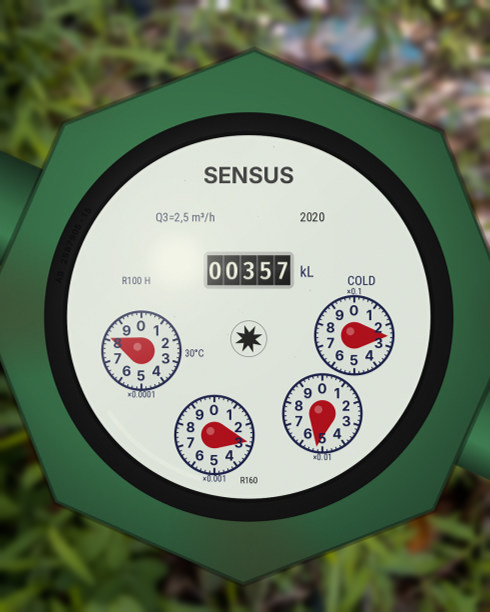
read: 357.2528 kL
